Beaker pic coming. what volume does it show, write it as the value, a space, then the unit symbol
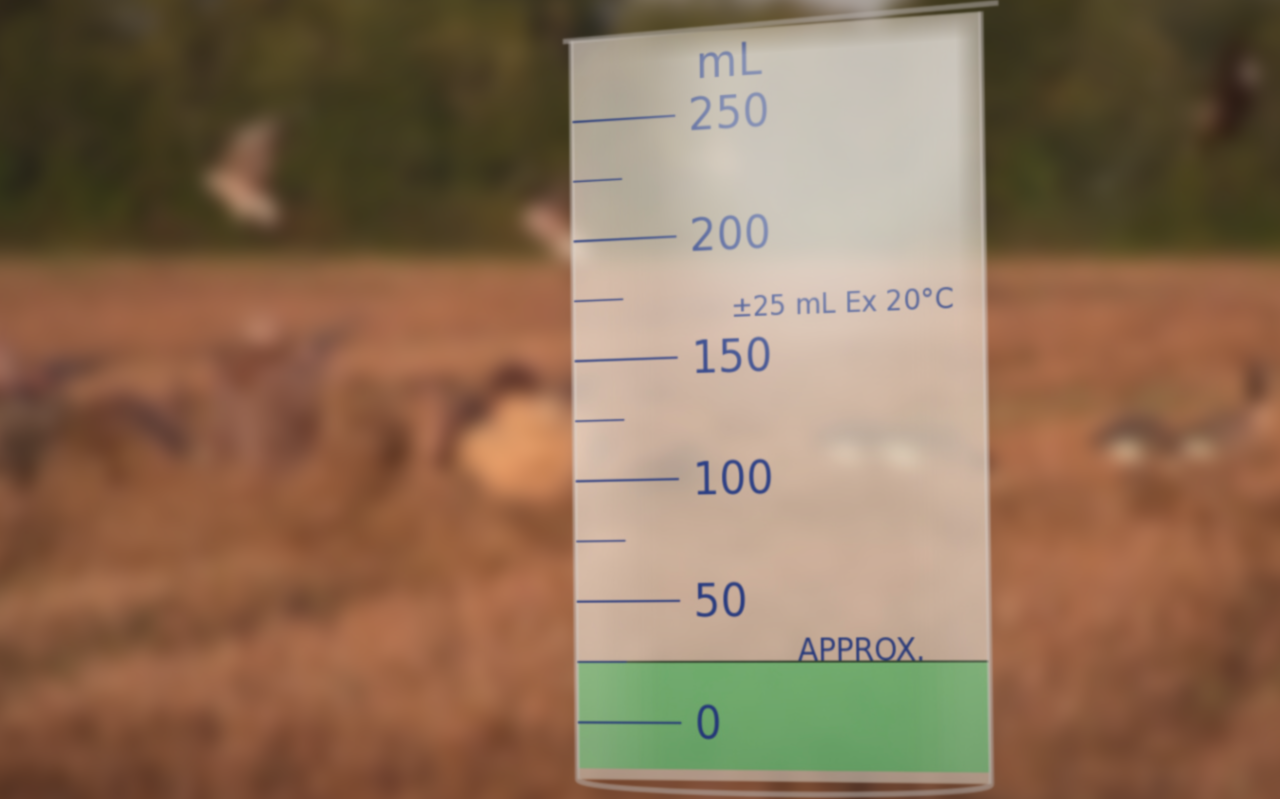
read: 25 mL
